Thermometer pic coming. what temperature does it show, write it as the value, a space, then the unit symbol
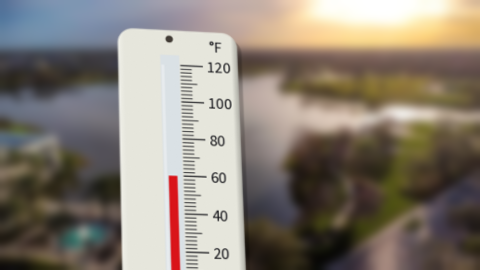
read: 60 °F
